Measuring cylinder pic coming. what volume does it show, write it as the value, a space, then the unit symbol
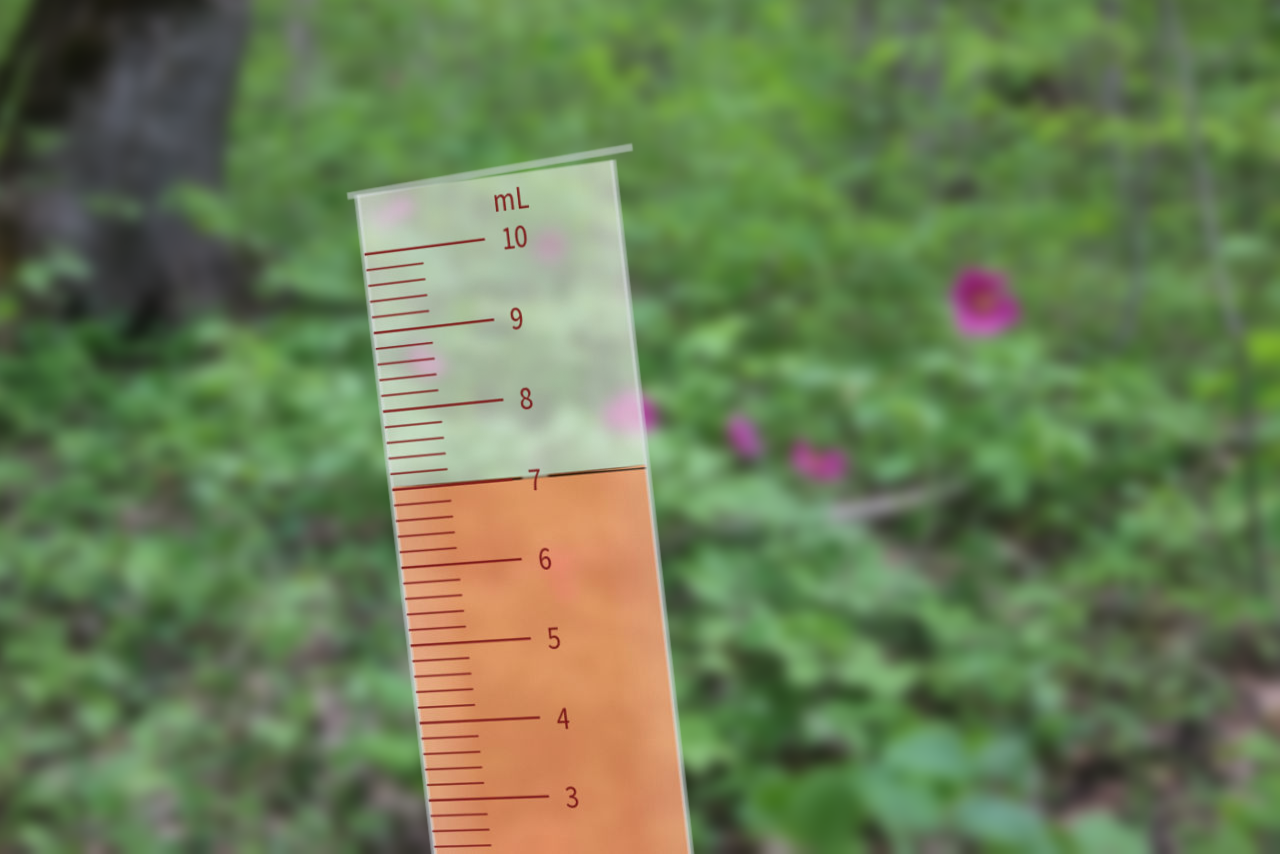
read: 7 mL
